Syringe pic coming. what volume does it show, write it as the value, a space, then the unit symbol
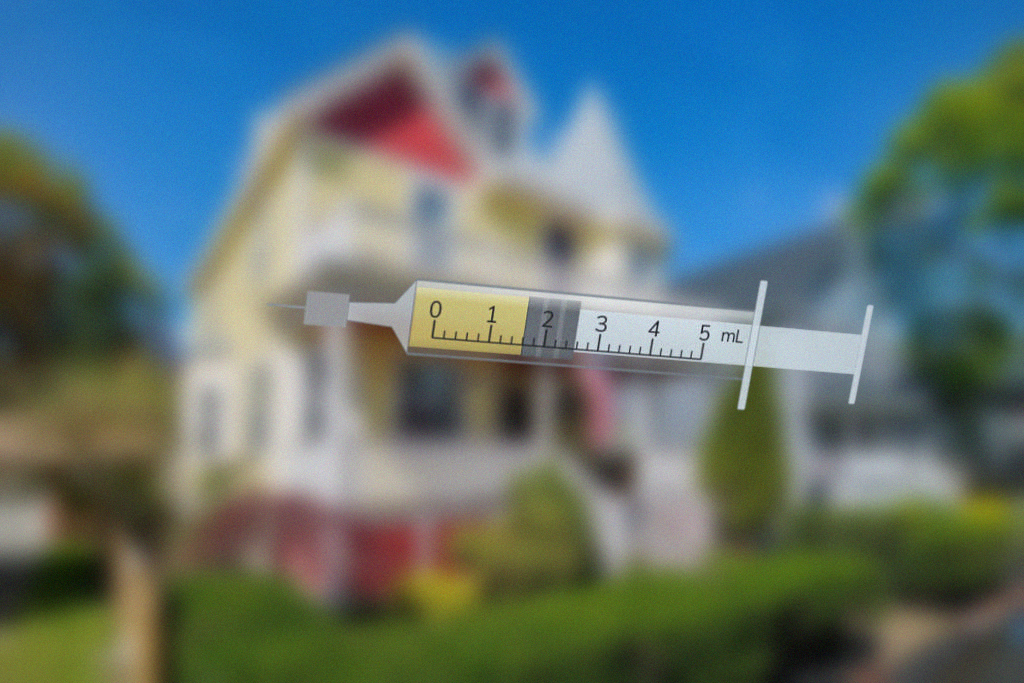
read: 1.6 mL
